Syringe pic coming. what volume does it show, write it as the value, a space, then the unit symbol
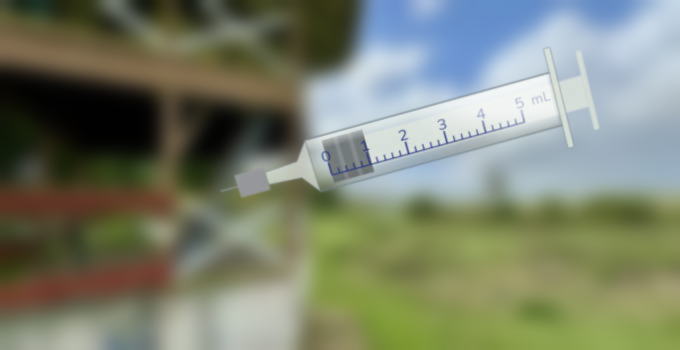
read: 0 mL
